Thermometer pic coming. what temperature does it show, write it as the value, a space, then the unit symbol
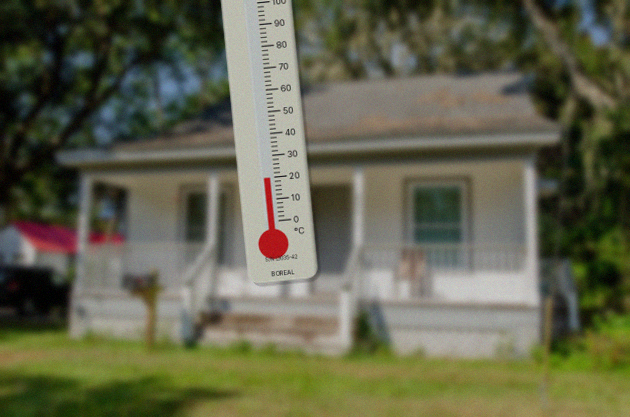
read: 20 °C
